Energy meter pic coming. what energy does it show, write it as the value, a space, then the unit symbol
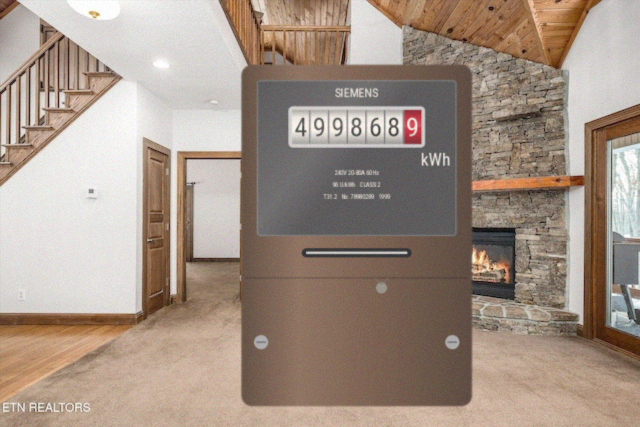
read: 499868.9 kWh
